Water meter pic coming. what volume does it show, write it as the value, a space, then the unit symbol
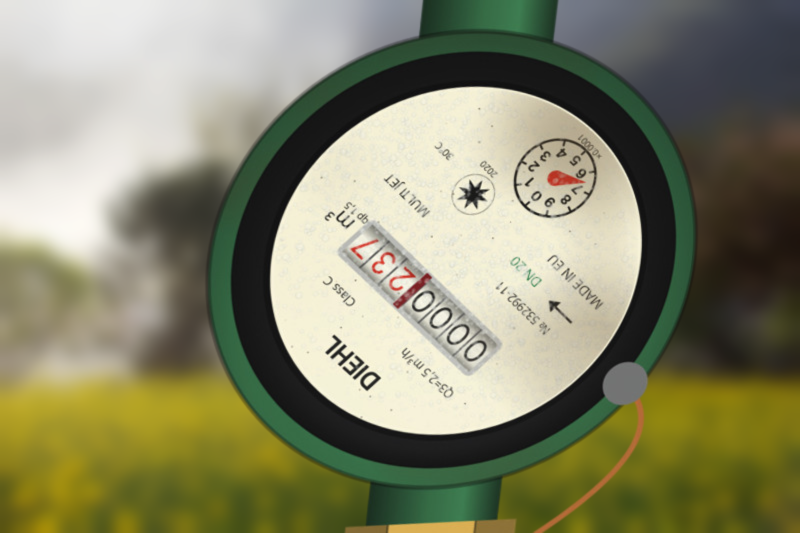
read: 0.2376 m³
